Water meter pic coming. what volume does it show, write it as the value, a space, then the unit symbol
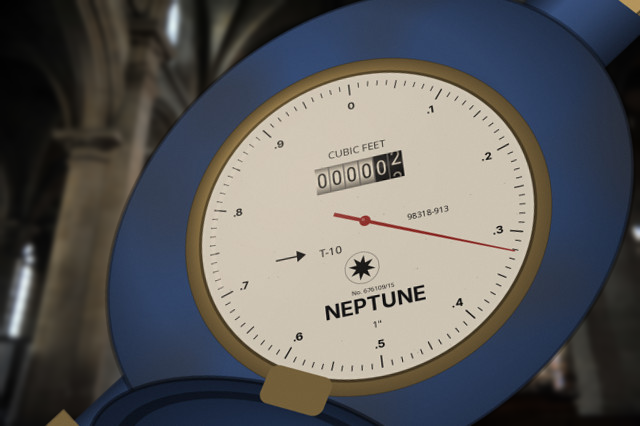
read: 2.32 ft³
